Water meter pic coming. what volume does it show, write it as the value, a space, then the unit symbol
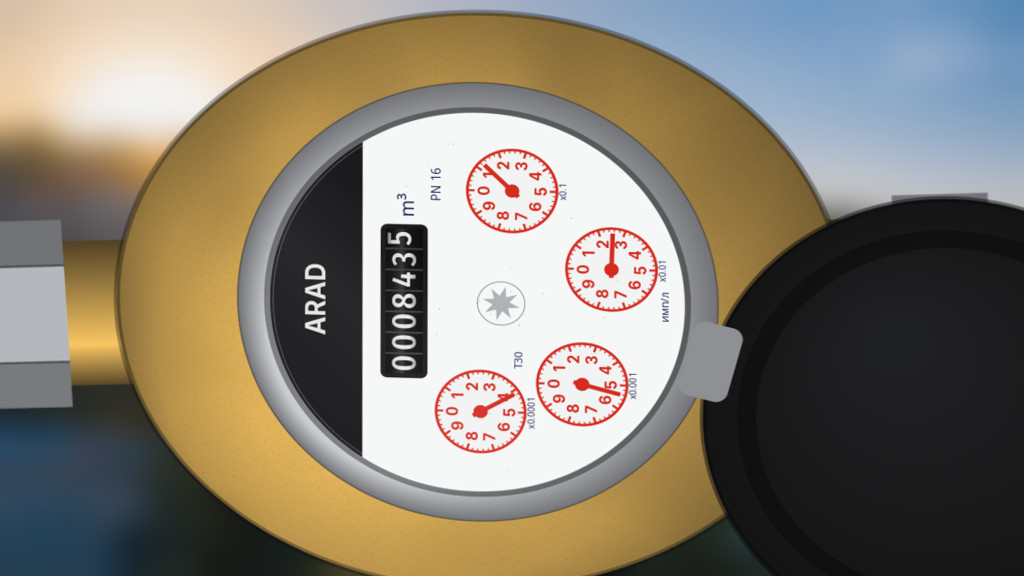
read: 8435.1254 m³
